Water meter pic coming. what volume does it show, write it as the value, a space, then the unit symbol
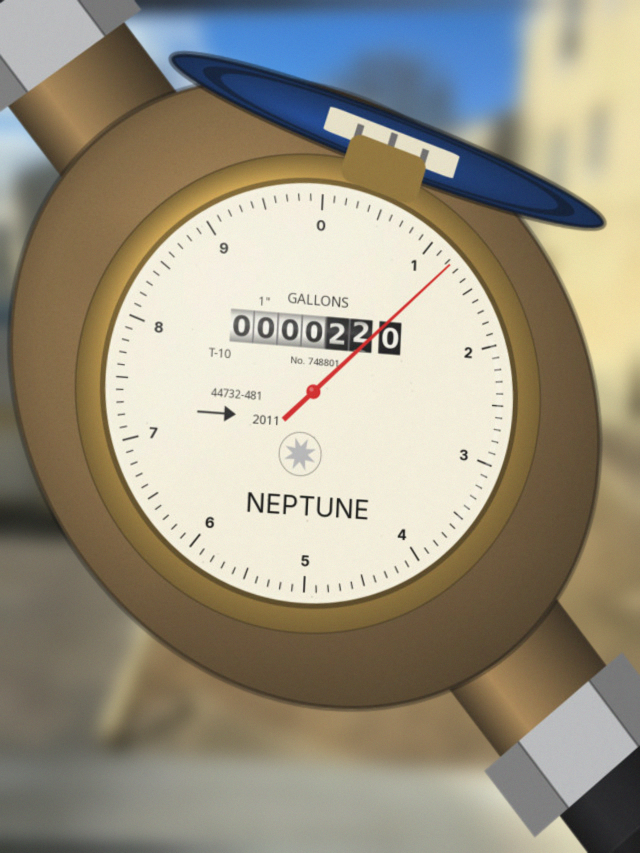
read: 221.2 gal
